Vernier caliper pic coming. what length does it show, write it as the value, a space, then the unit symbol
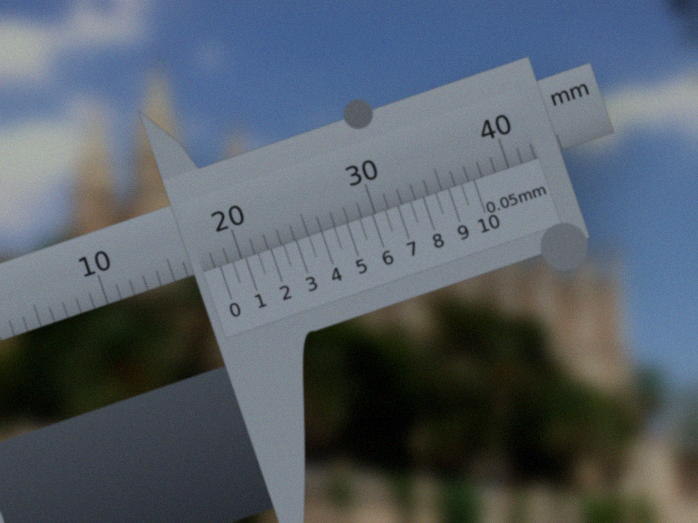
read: 18.4 mm
